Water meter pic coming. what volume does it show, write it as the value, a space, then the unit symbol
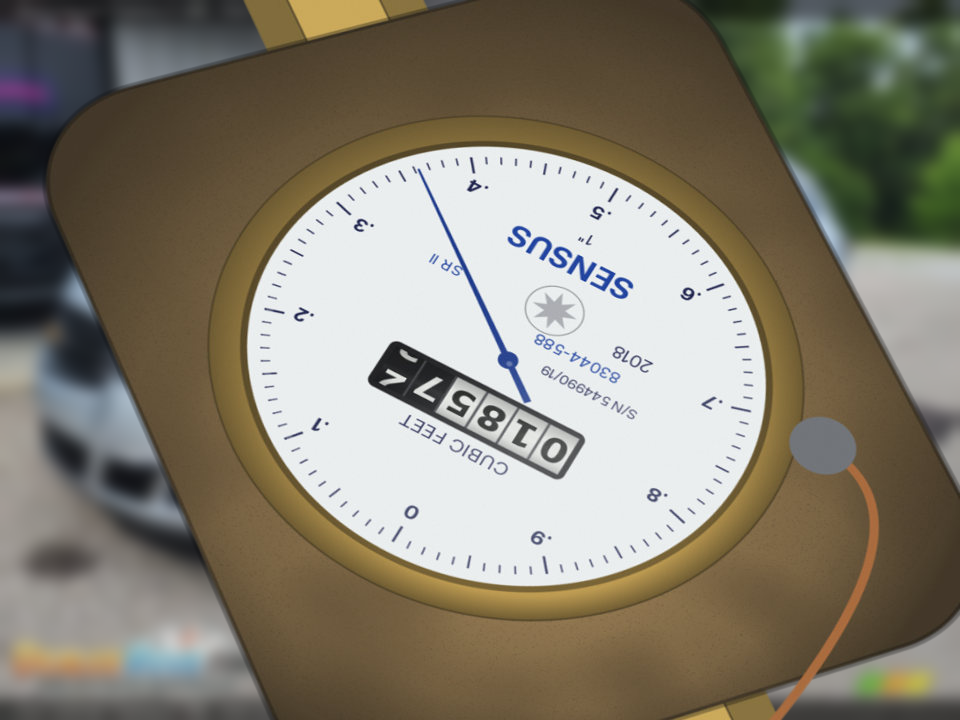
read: 18572.36 ft³
